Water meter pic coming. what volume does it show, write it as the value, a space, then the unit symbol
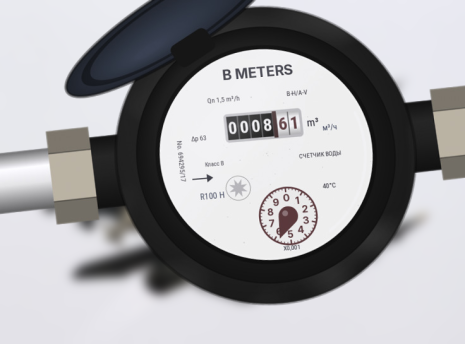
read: 8.615 m³
